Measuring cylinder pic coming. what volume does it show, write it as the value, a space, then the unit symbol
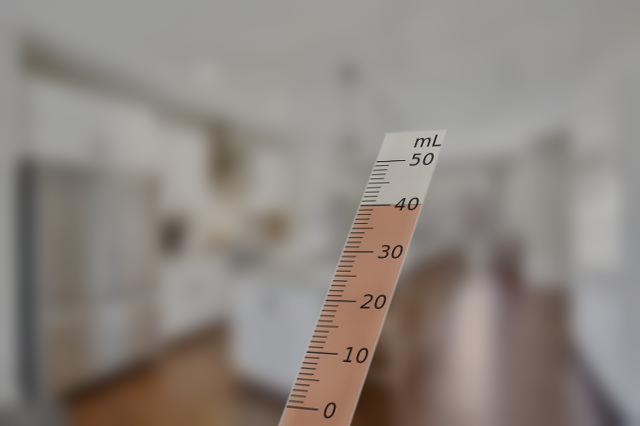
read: 40 mL
